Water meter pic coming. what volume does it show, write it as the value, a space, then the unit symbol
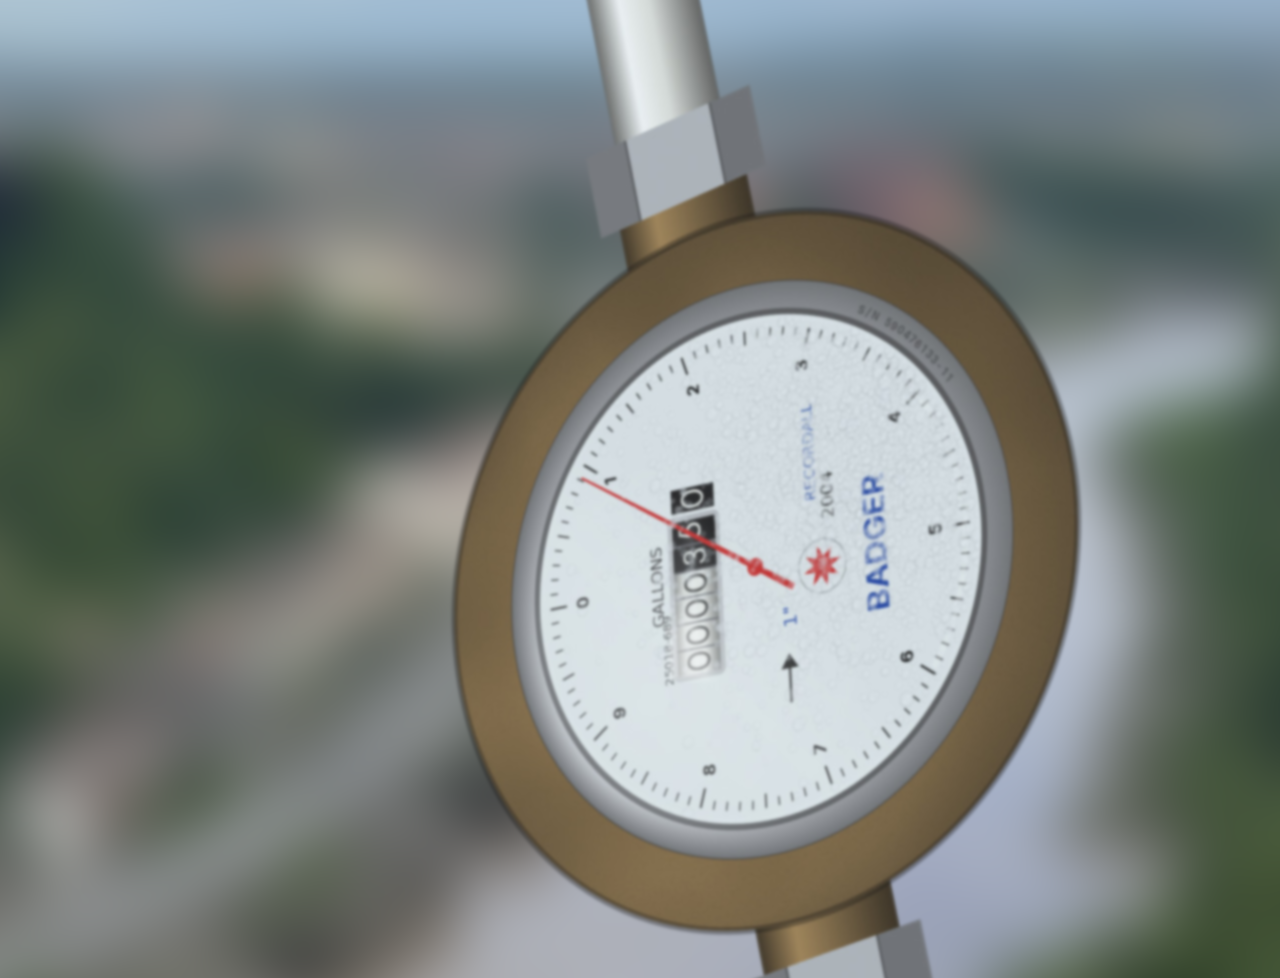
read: 350.9 gal
